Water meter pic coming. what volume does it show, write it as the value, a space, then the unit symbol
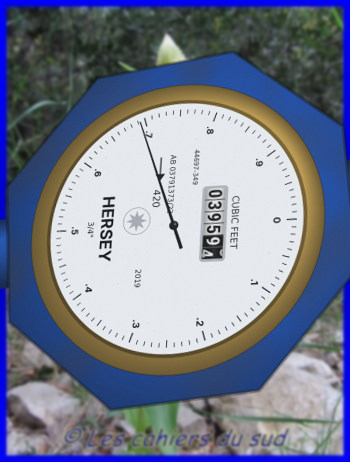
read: 39593.69 ft³
